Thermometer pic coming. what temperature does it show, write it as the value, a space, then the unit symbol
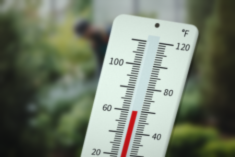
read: 60 °F
